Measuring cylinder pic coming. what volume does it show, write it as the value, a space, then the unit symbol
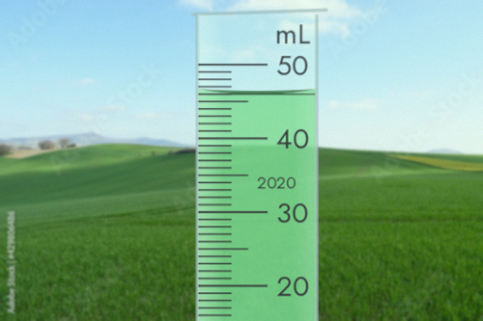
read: 46 mL
